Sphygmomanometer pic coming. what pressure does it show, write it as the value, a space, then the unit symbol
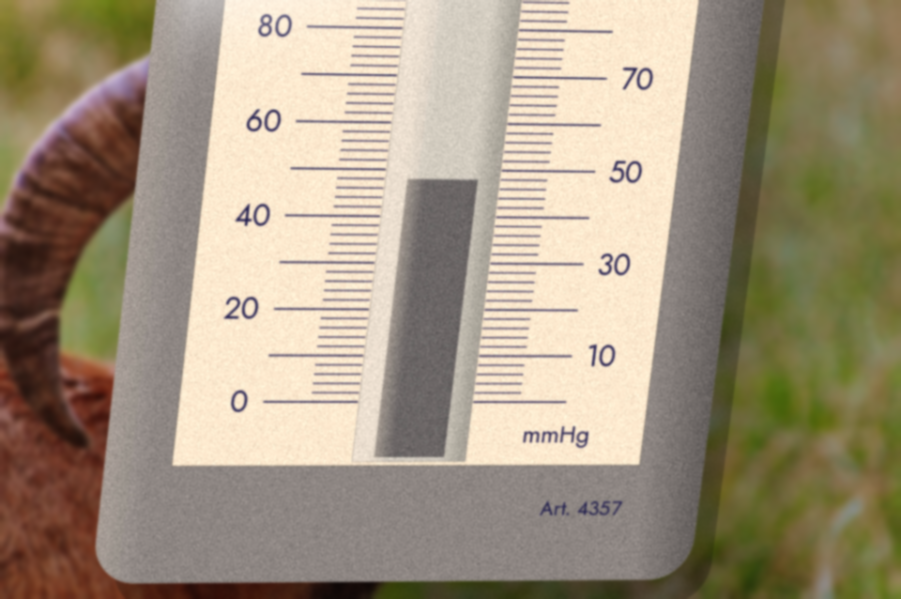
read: 48 mmHg
